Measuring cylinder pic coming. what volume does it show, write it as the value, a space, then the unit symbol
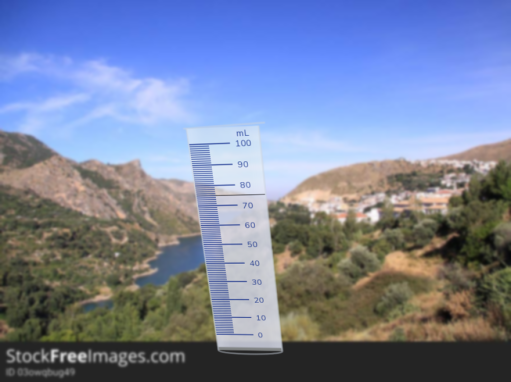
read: 75 mL
